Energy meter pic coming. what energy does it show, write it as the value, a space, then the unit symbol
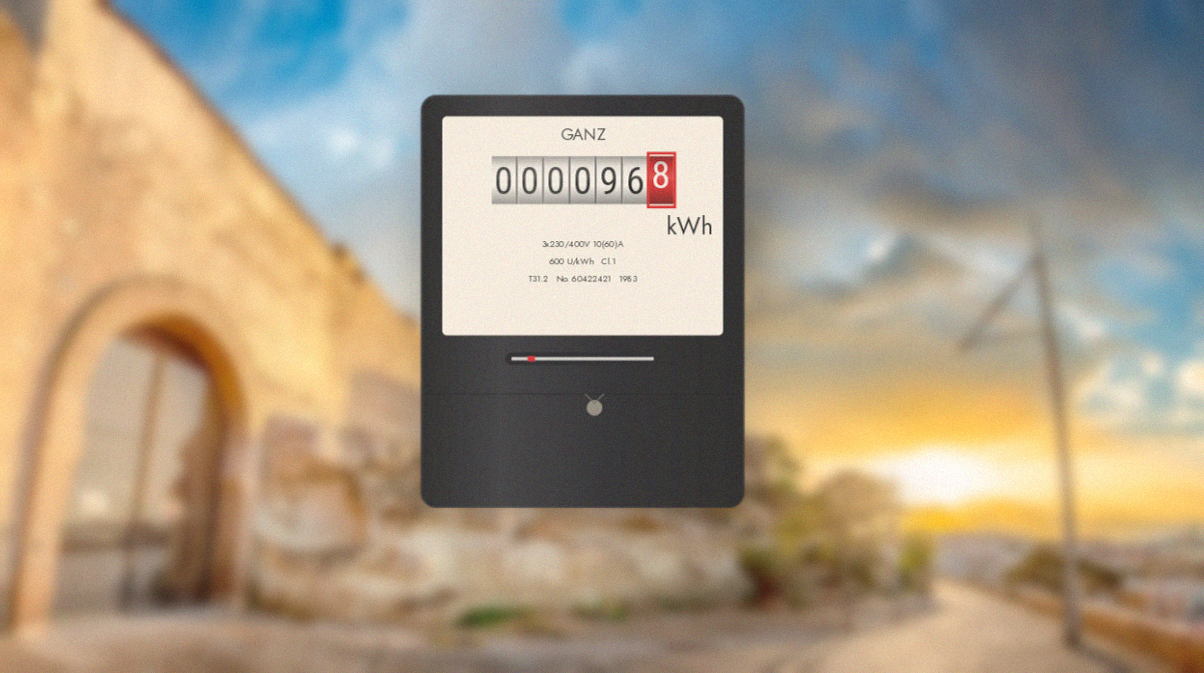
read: 96.8 kWh
